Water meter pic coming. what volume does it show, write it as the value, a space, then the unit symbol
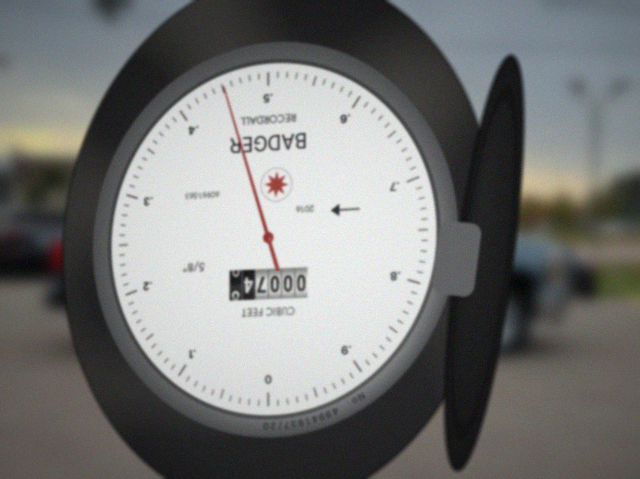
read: 748.45 ft³
